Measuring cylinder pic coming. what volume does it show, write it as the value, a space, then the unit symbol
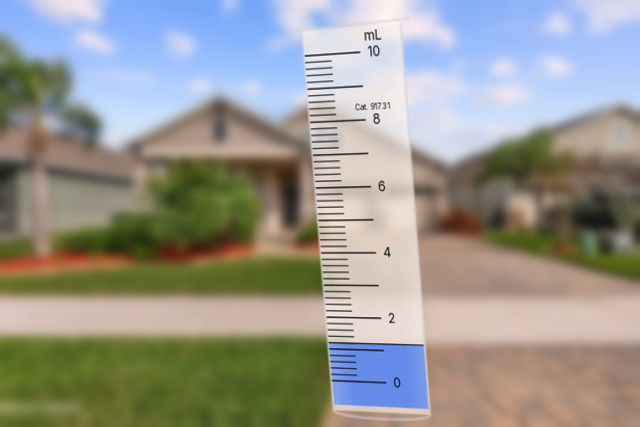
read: 1.2 mL
